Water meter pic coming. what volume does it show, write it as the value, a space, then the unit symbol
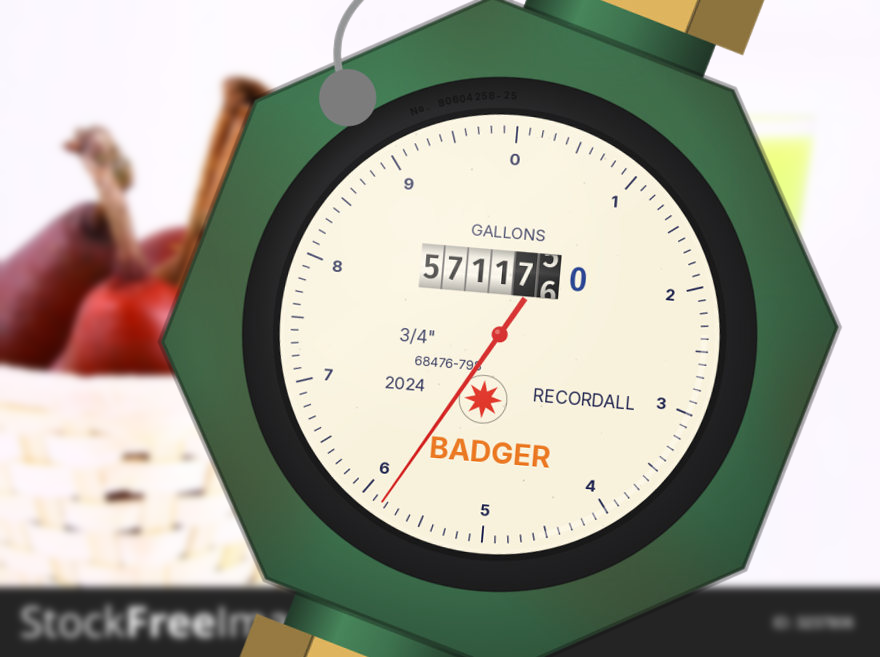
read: 5711755.8 gal
